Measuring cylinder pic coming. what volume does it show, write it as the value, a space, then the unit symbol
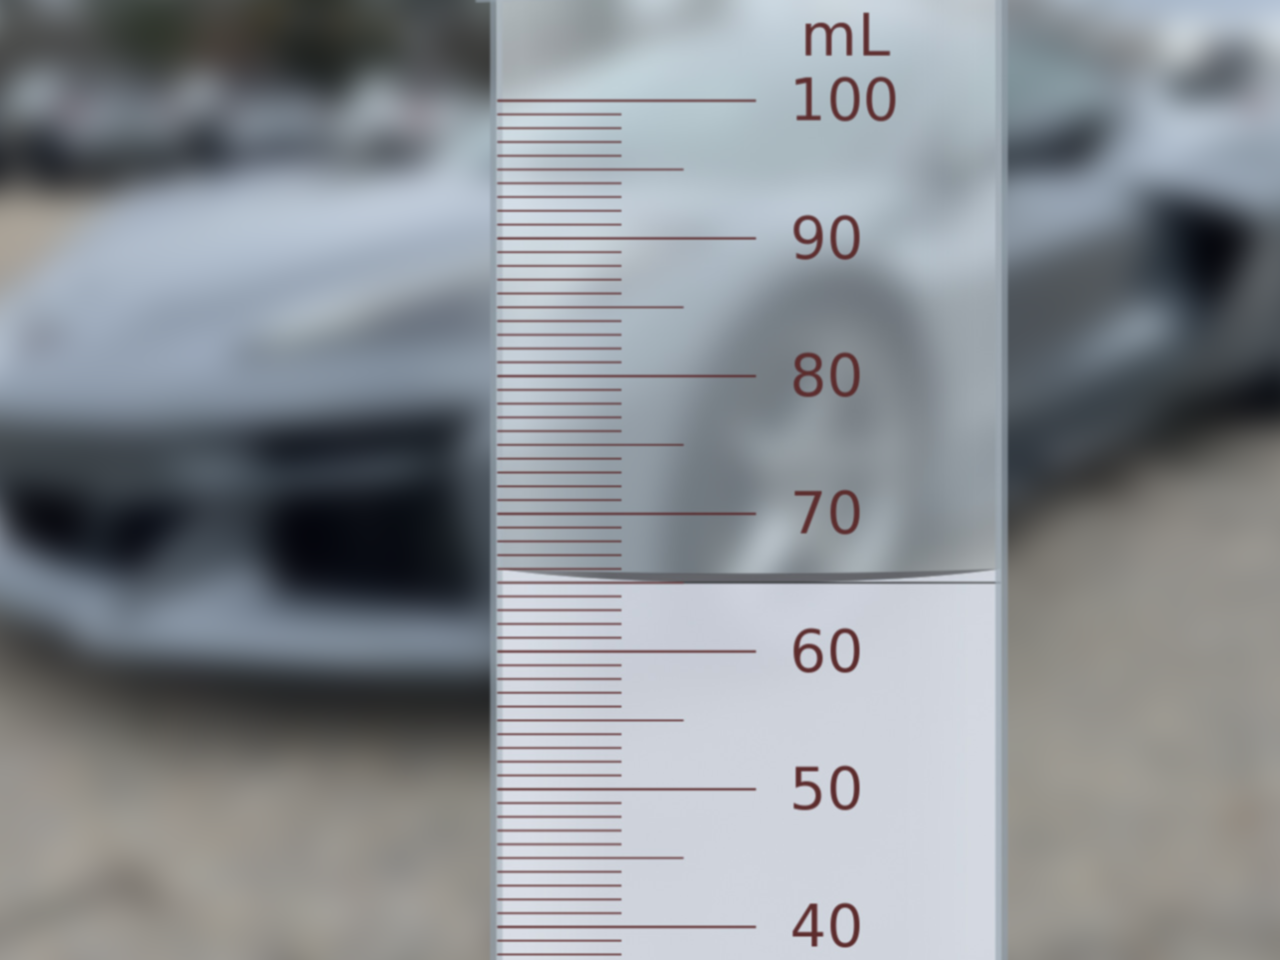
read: 65 mL
